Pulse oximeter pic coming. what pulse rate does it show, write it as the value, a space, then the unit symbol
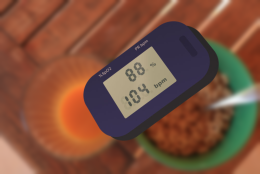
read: 104 bpm
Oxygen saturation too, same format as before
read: 88 %
